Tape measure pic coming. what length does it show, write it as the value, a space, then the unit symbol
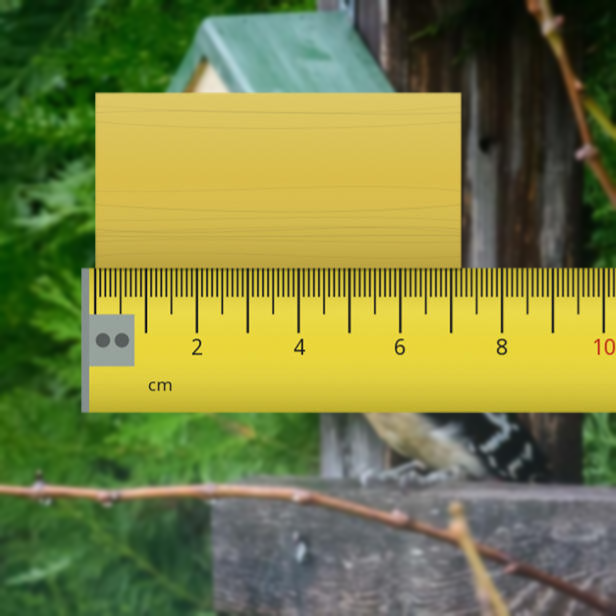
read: 7.2 cm
